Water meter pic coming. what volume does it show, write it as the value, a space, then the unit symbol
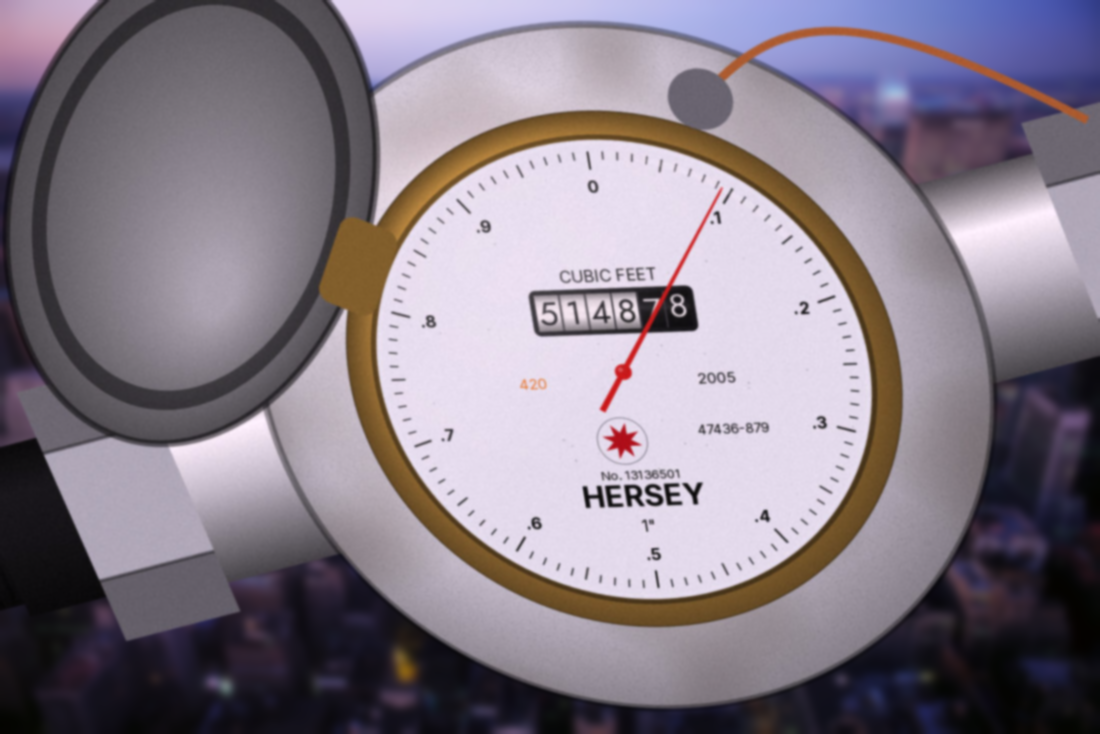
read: 514878.09 ft³
